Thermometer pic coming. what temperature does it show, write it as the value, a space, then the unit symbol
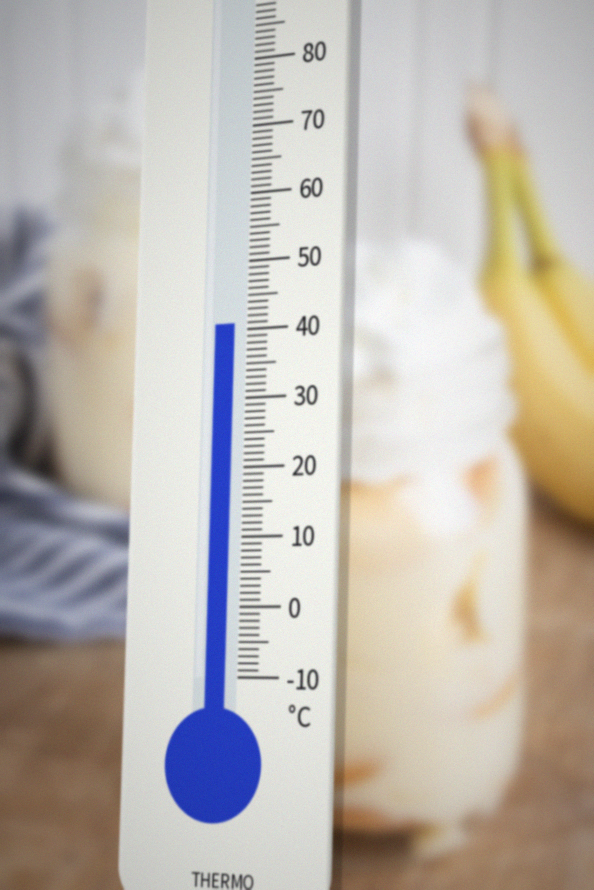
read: 41 °C
